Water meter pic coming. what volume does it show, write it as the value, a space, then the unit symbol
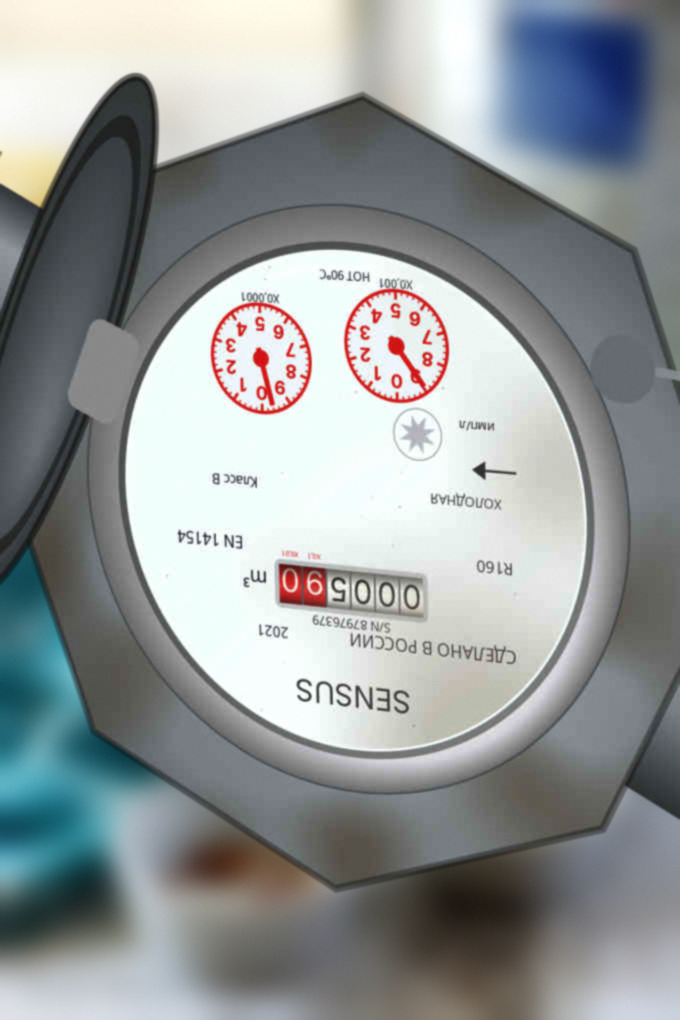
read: 5.8989 m³
